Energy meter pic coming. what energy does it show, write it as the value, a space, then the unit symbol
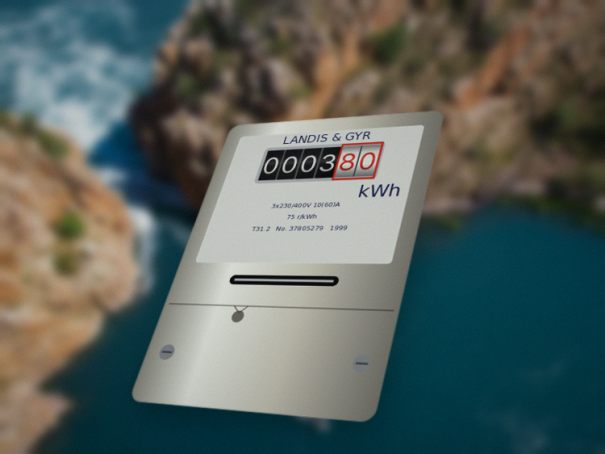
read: 3.80 kWh
